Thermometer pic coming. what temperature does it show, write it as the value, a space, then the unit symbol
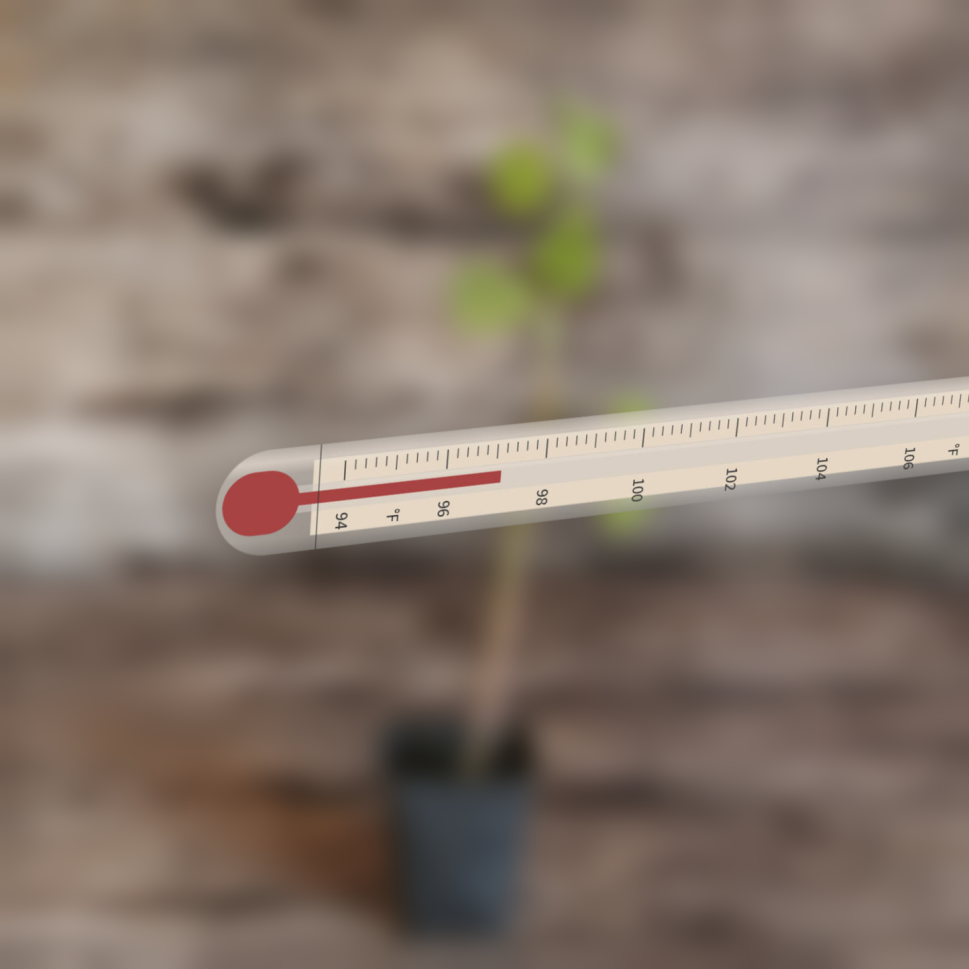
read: 97.1 °F
